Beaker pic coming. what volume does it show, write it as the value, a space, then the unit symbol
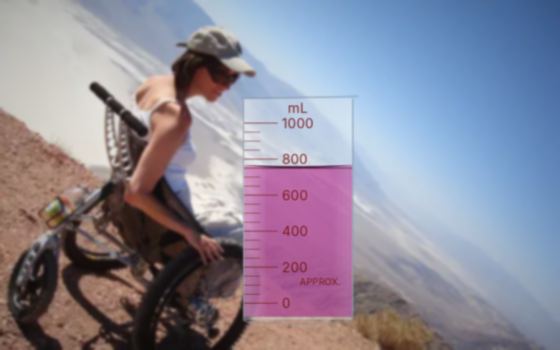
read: 750 mL
